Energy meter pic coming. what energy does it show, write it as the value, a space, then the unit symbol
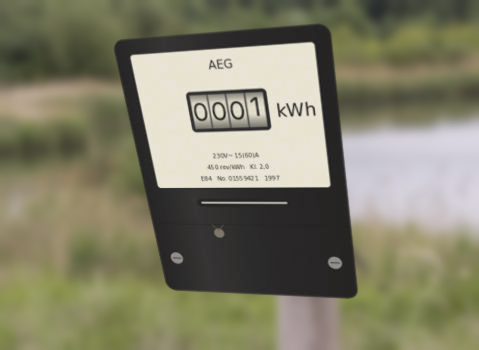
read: 1 kWh
